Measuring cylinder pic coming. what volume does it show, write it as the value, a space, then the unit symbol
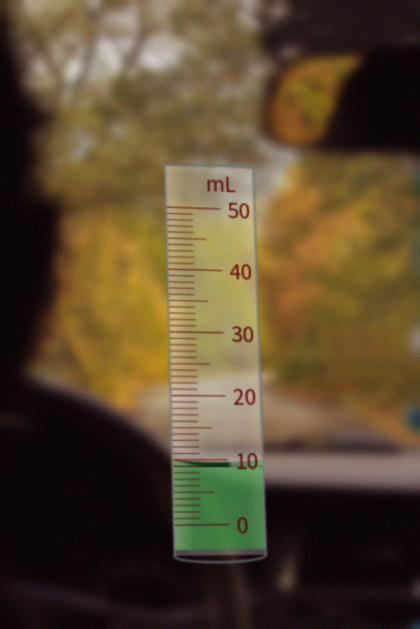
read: 9 mL
